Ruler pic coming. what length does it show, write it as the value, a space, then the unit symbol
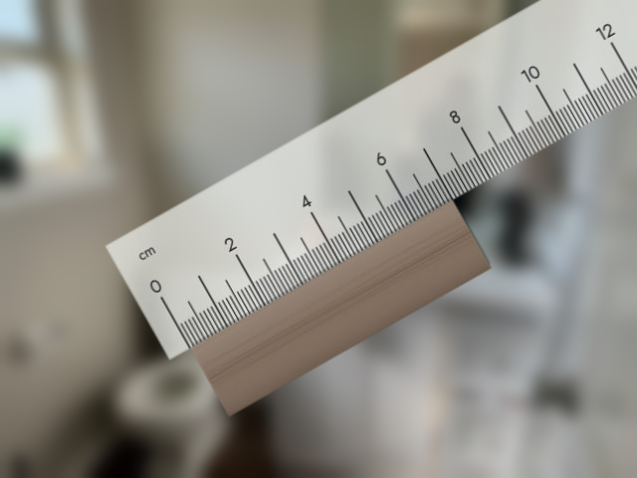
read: 7 cm
